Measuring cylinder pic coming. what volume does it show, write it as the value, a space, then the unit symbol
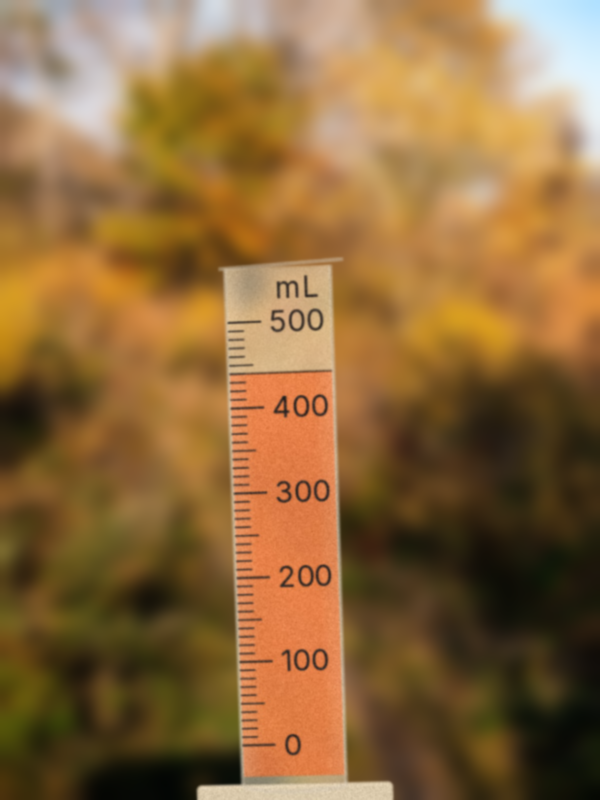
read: 440 mL
